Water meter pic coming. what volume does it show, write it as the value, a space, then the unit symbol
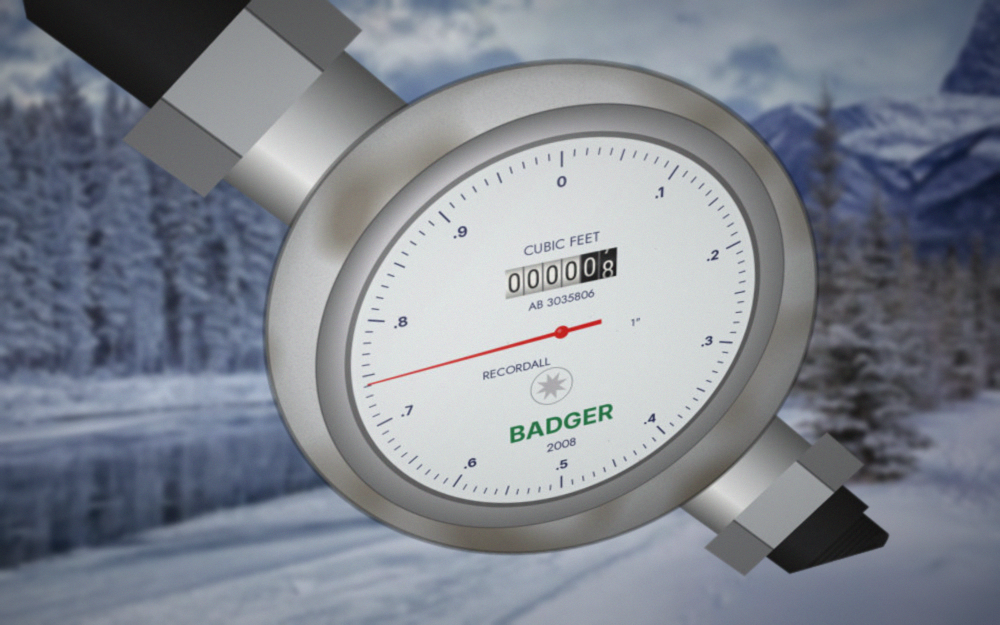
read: 7.74 ft³
